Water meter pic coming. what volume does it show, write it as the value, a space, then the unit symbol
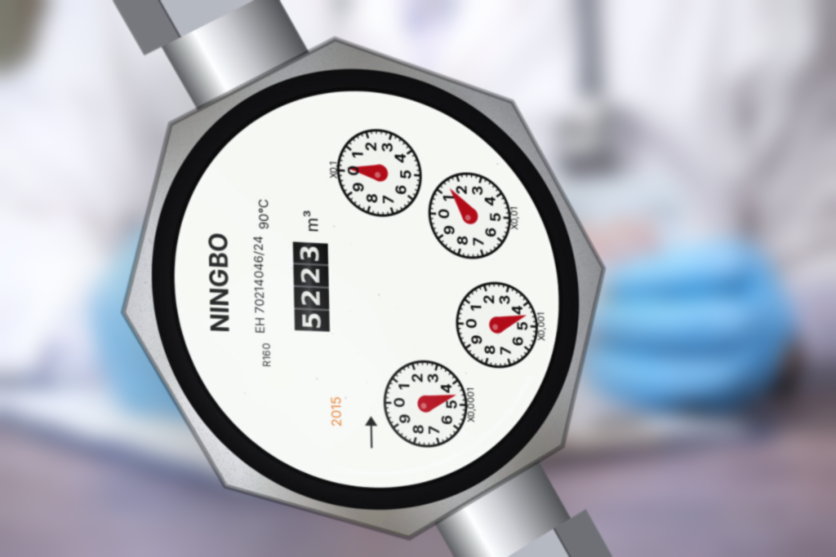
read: 5223.0144 m³
